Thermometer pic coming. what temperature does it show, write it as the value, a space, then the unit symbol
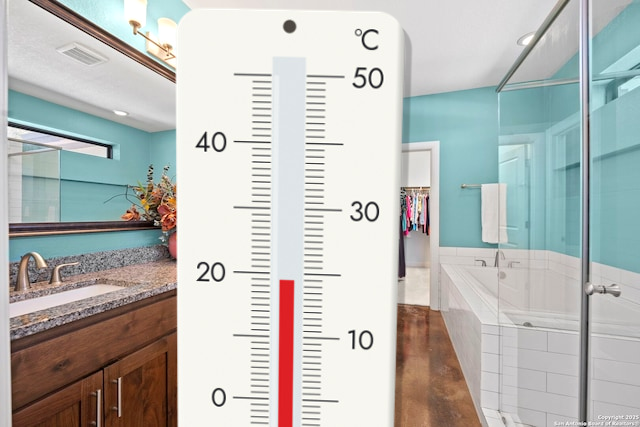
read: 19 °C
